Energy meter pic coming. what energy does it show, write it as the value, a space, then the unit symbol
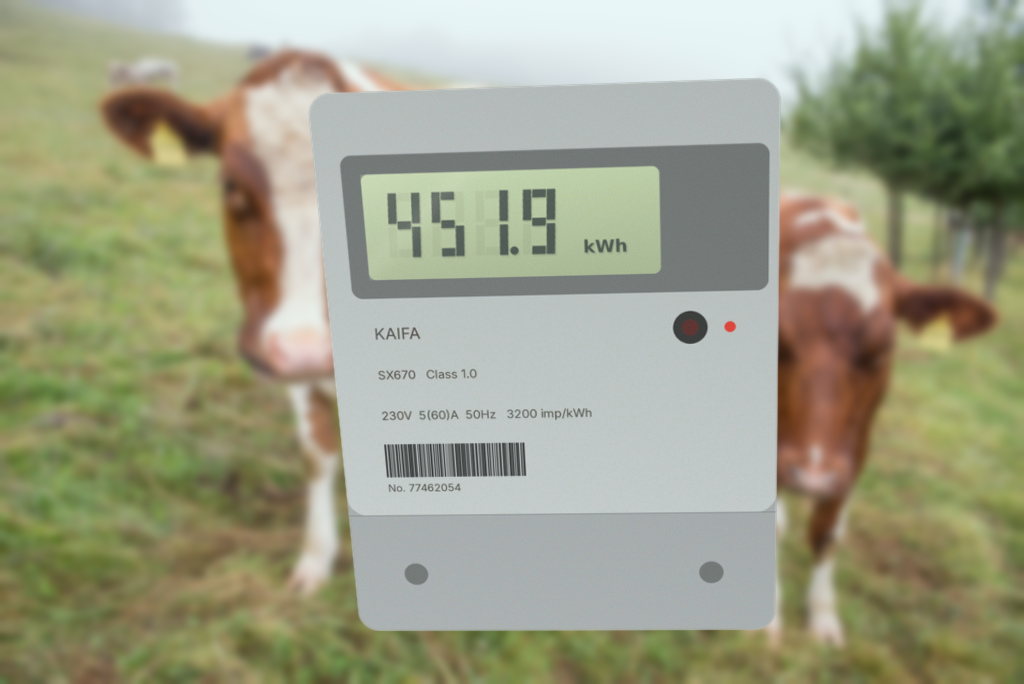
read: 451.9 kWh
